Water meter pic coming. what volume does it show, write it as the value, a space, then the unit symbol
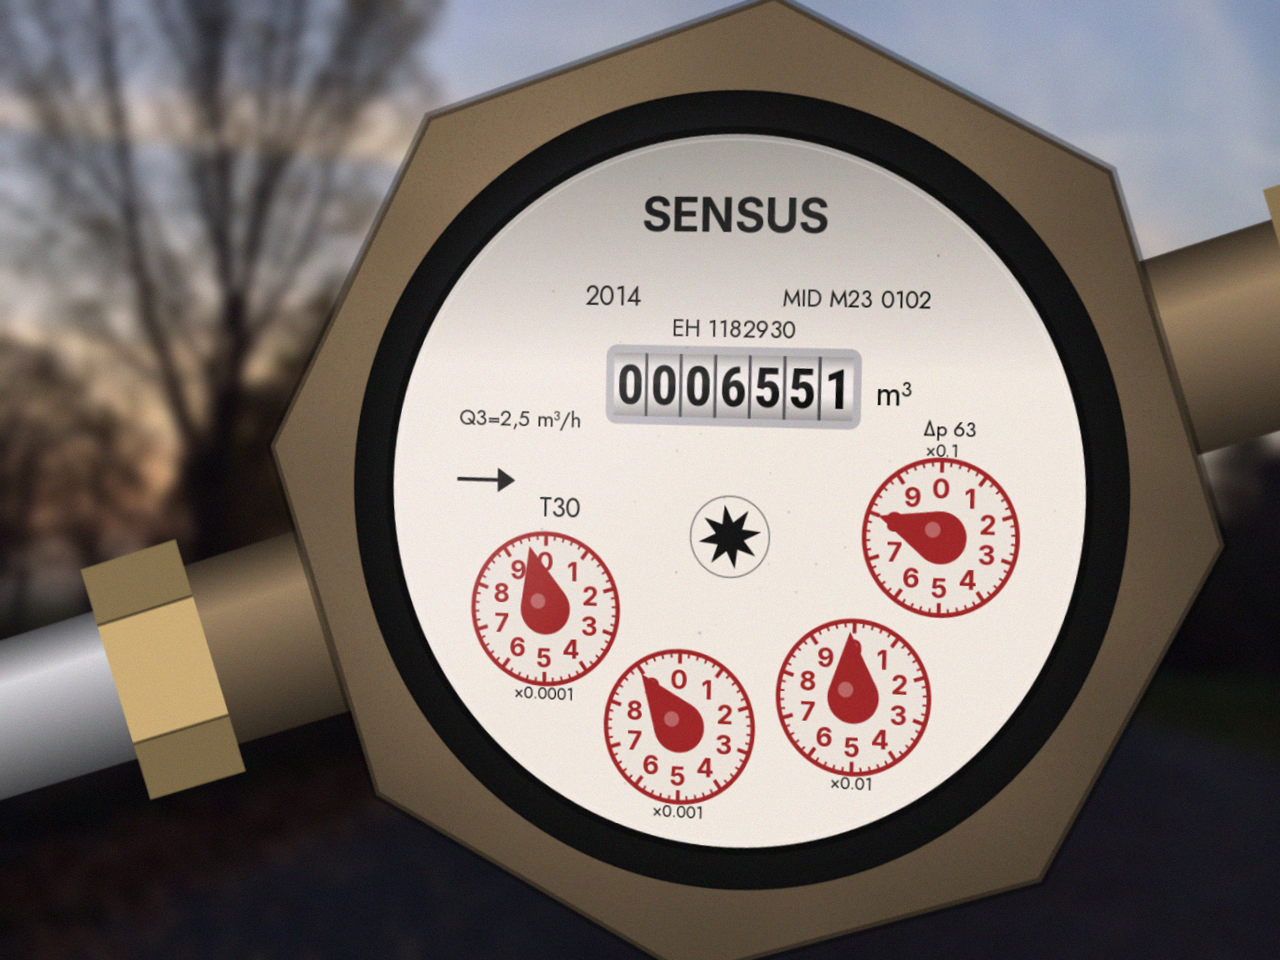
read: 6551.7989 m³
